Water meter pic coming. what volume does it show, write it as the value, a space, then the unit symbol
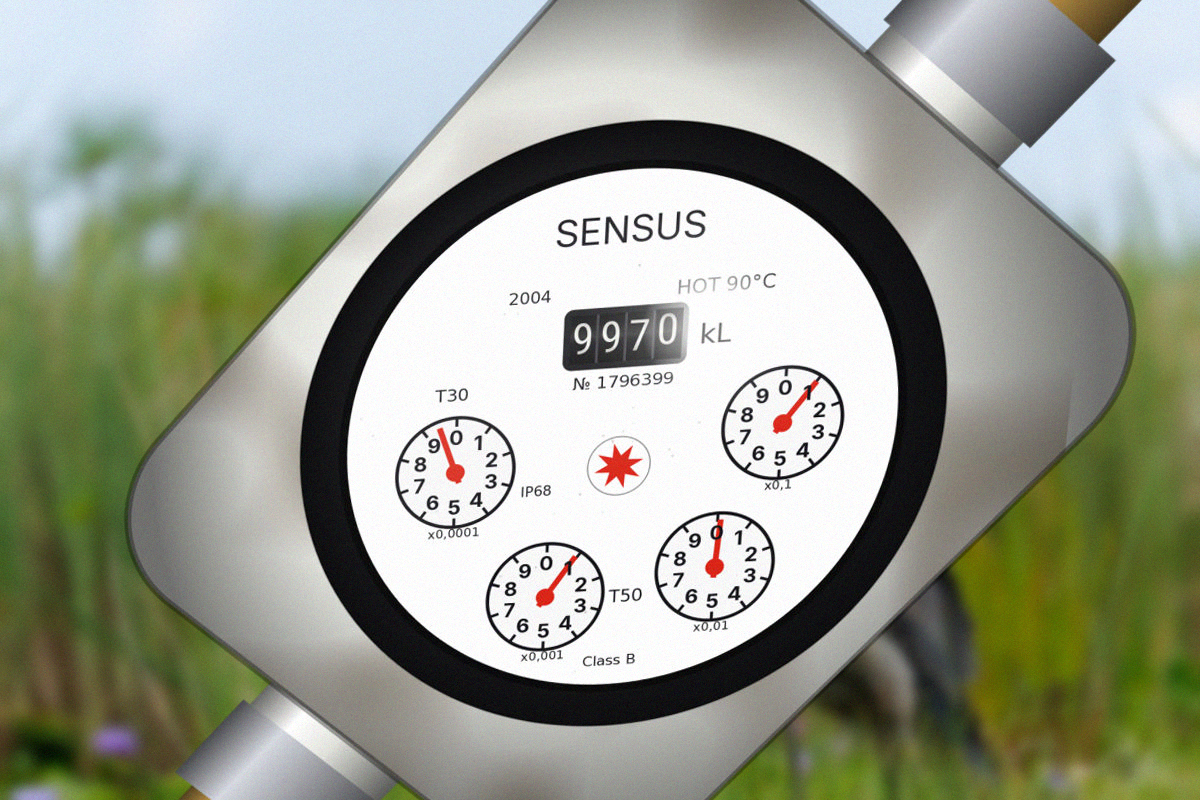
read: 9970.1009 kL
